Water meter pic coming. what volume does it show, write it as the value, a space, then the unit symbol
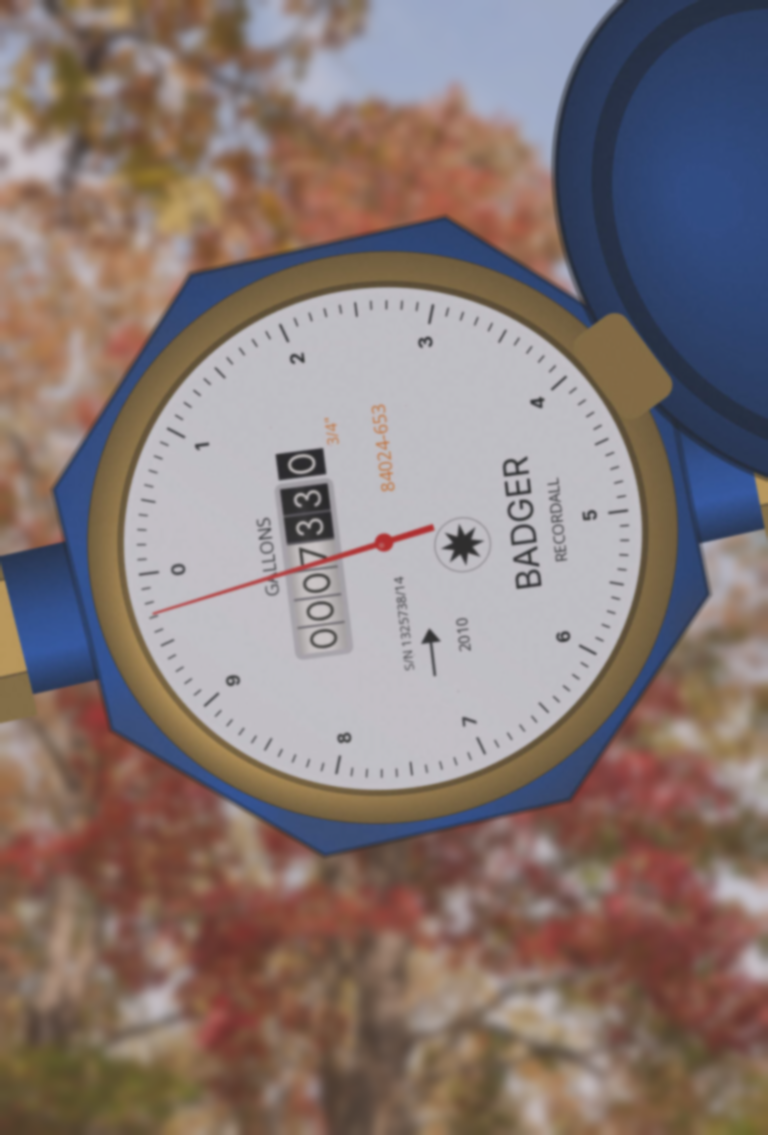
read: 7329.7 gal
